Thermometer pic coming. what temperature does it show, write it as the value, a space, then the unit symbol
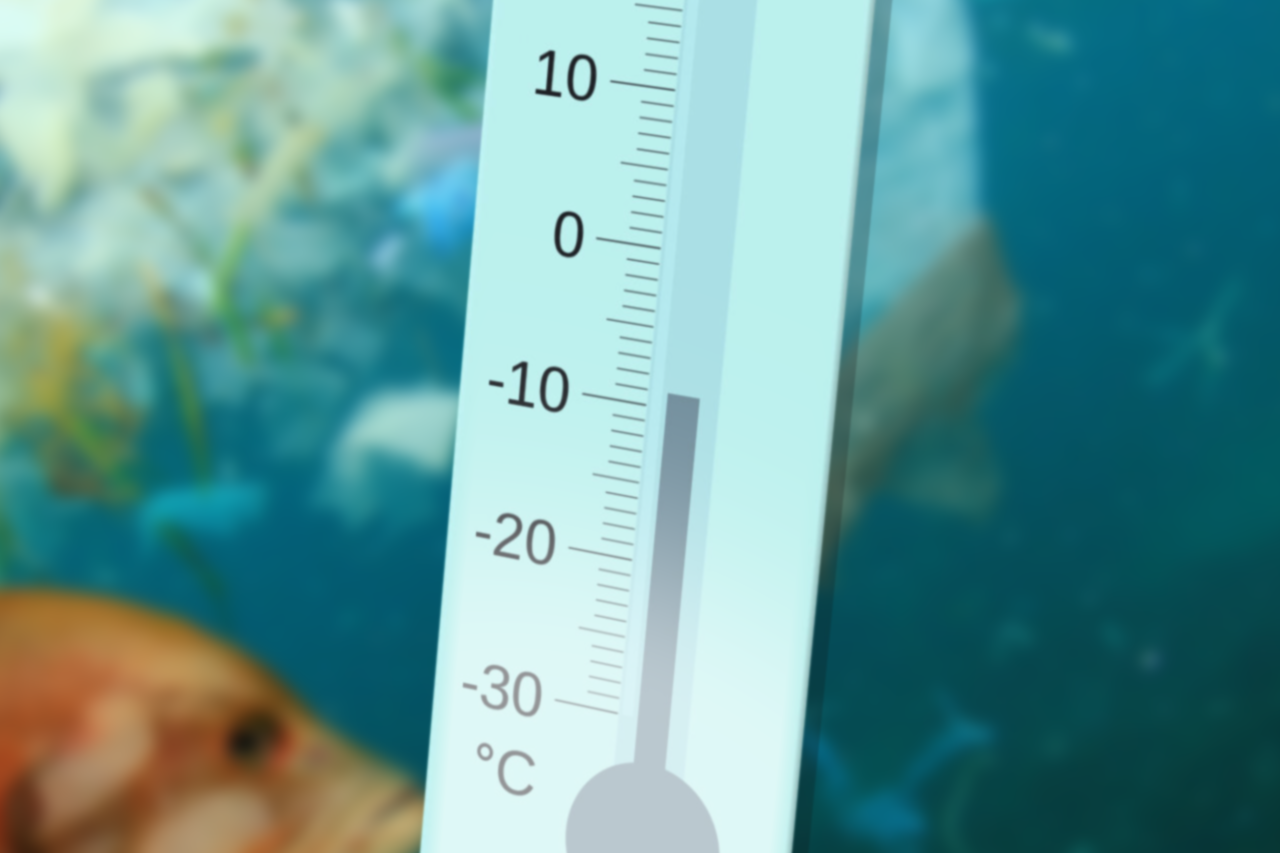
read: -9 °C
